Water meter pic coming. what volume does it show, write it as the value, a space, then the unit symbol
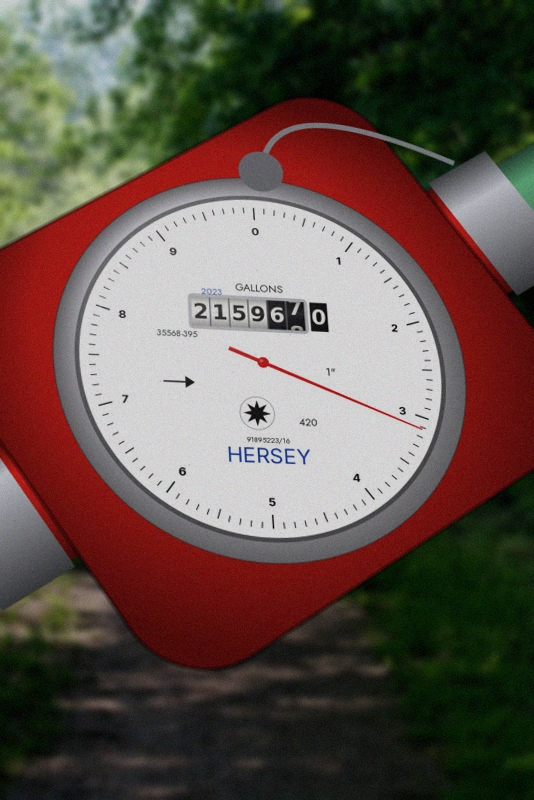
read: 2159673.1 gal
